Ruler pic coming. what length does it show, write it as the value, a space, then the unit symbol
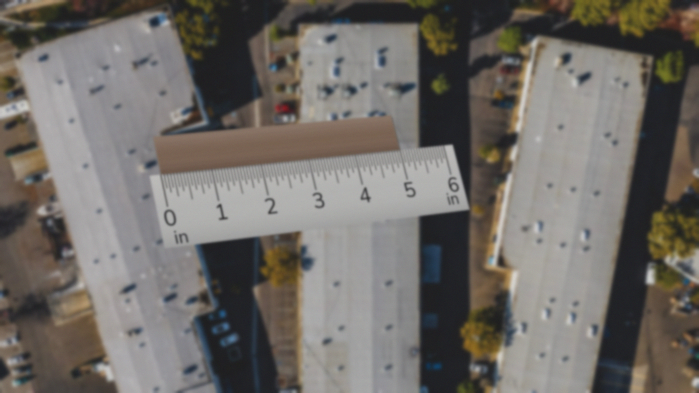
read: 5 in
